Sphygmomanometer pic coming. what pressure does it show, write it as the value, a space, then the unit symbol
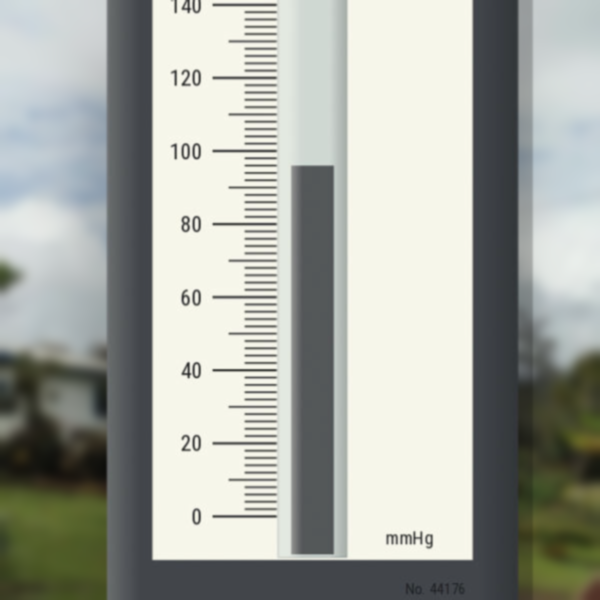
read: 96 mmHg
